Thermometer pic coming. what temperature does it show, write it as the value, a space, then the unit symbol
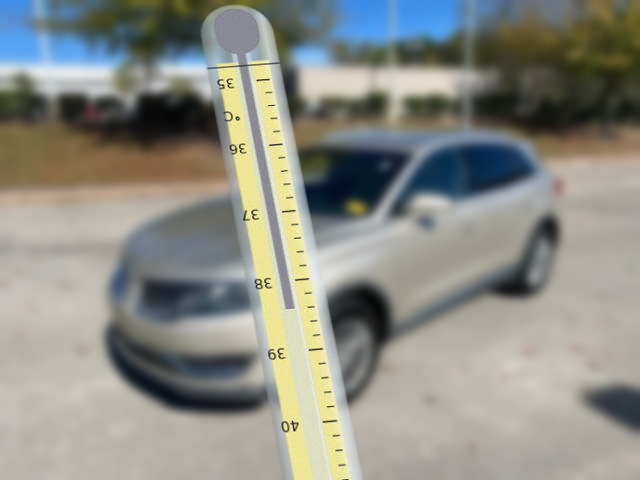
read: 38.4 °C
